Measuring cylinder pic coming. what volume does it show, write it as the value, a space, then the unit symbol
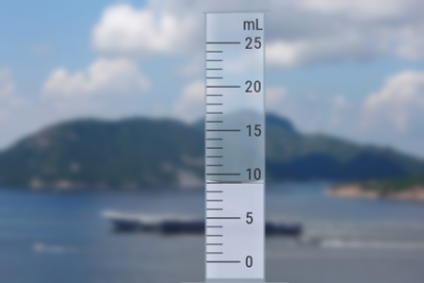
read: 9 mL
